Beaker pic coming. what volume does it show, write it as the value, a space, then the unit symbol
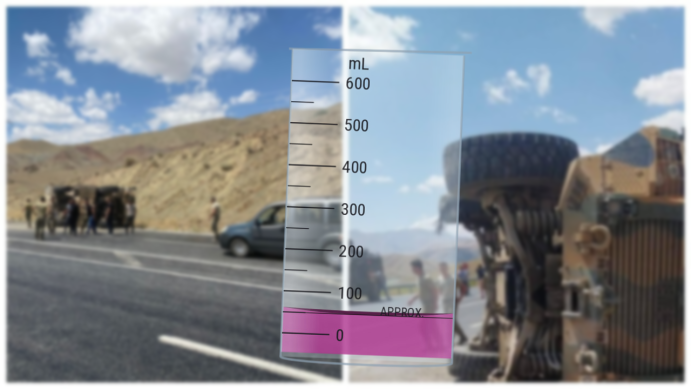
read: 50 mL
